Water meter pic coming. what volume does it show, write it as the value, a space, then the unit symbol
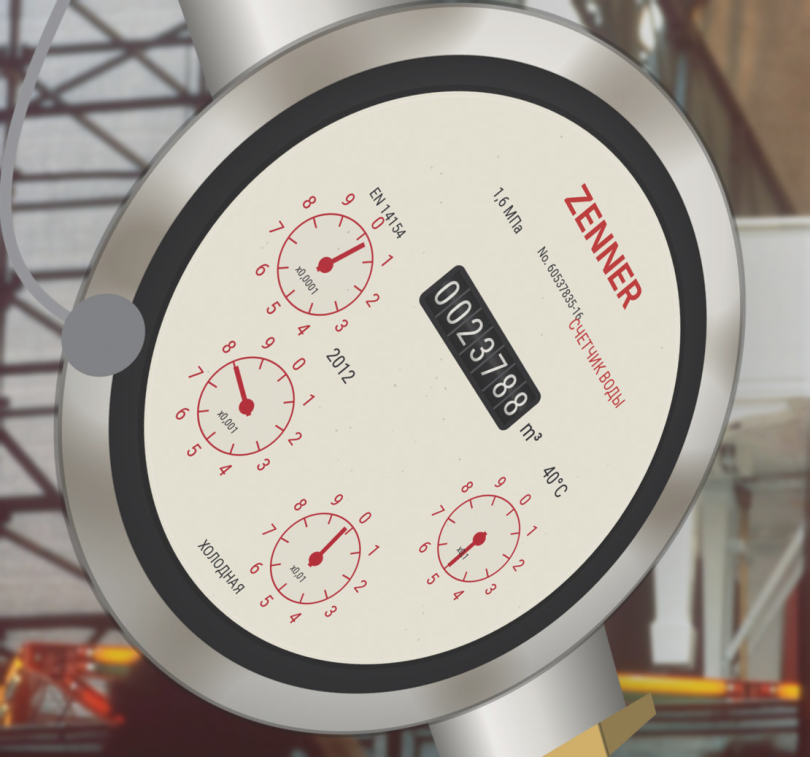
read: 23788.4980 m³
